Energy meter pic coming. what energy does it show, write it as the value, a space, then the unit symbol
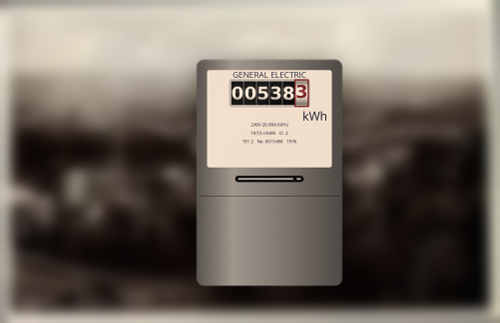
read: 538.3 kWh
